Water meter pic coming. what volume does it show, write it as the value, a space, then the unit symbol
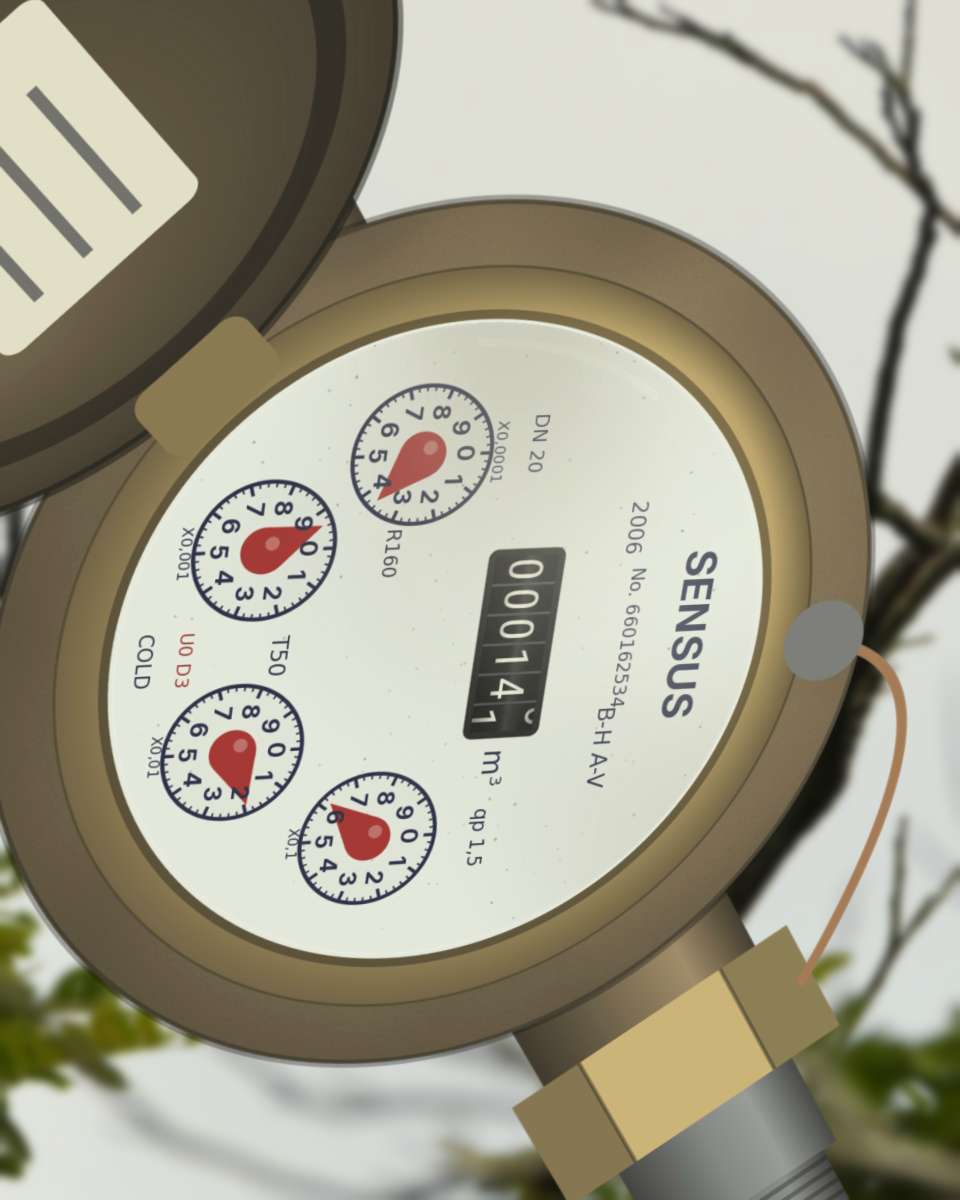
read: 140.6193 m³
